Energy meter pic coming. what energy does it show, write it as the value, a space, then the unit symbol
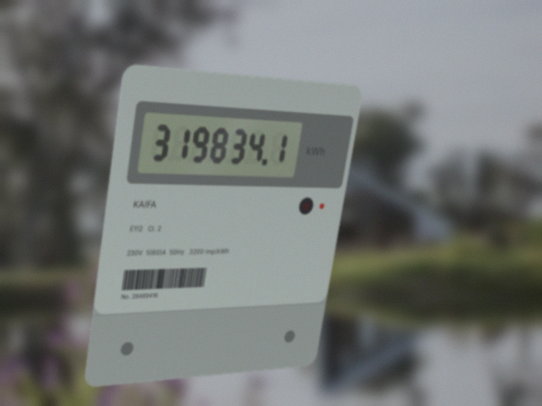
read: 319834.1 kWh
